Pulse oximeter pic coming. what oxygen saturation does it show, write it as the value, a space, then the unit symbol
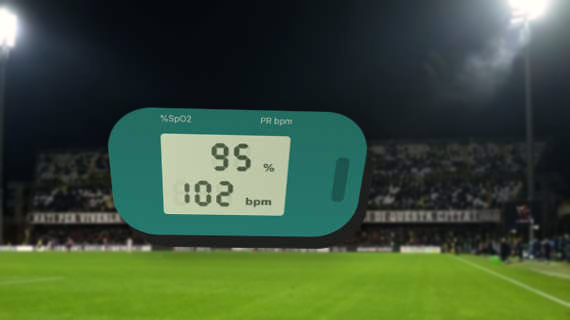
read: 95 %
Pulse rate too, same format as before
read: 102 bpm
